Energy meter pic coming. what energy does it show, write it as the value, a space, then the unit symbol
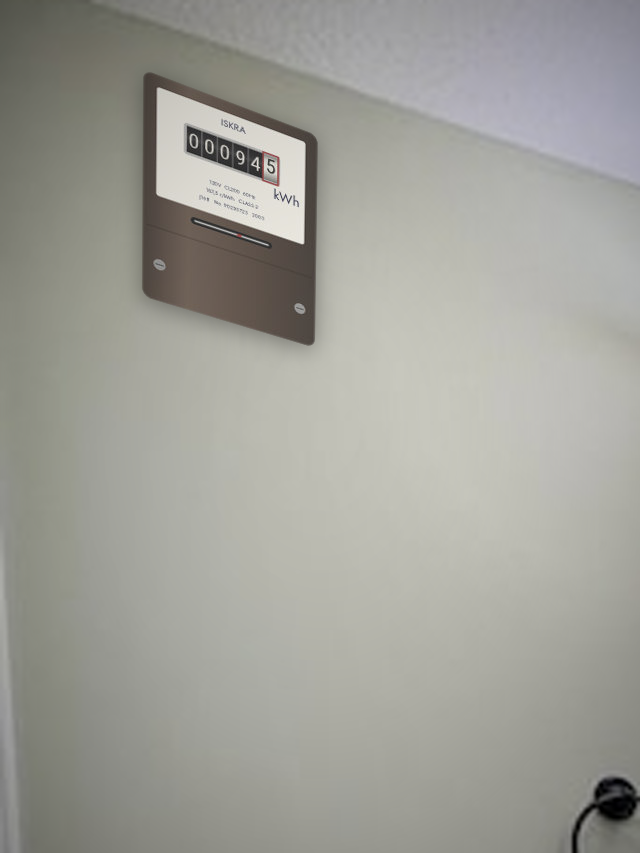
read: 94.5 kWh
